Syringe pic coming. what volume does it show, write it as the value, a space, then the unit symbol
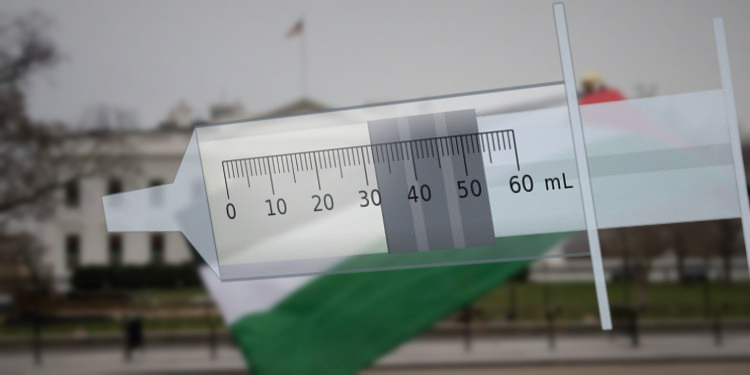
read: 32 mL
